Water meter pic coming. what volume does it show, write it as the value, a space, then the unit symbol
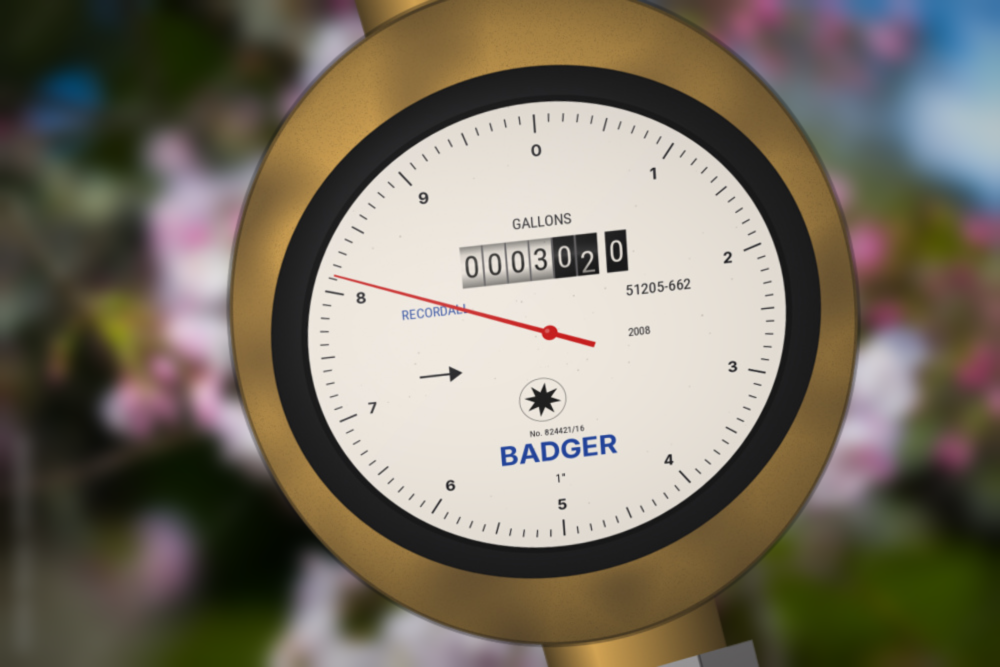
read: 3018.1 gal
